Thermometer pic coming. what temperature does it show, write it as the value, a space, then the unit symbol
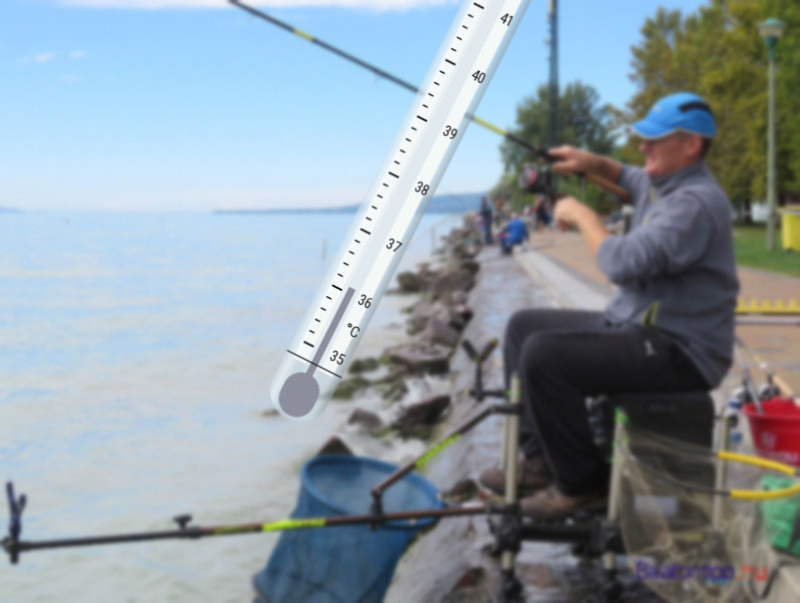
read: 36.1 °C
